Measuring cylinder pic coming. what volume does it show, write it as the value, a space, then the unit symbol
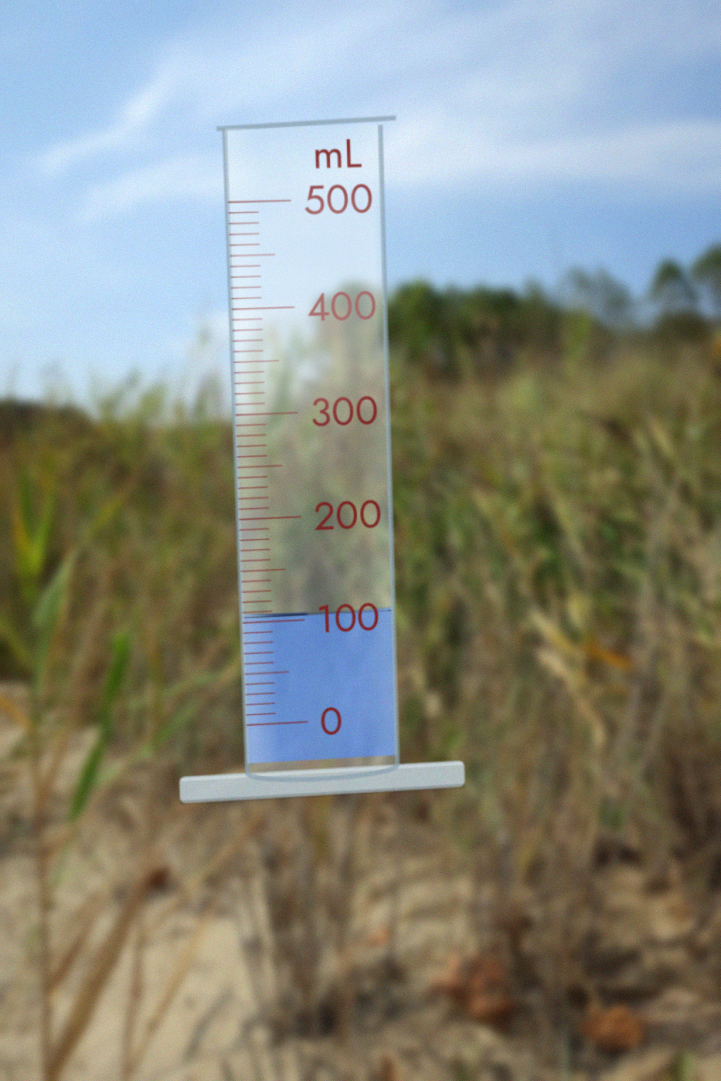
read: 105 mL
